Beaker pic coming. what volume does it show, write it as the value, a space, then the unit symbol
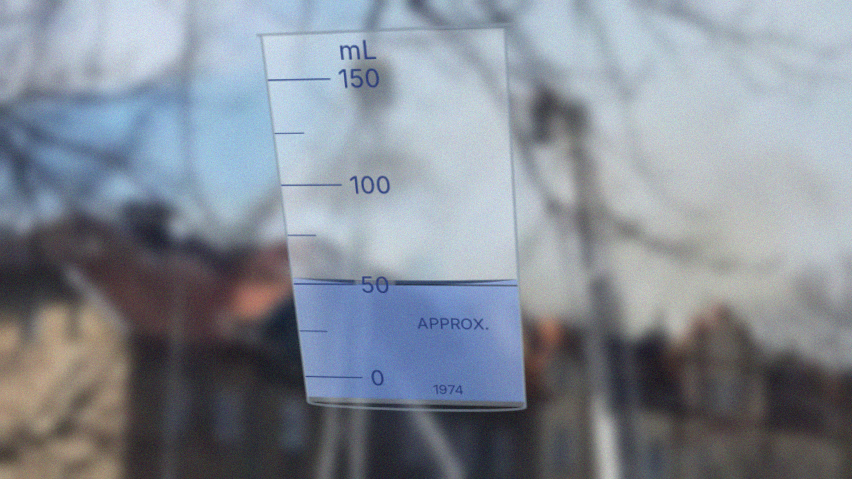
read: 50 mL
